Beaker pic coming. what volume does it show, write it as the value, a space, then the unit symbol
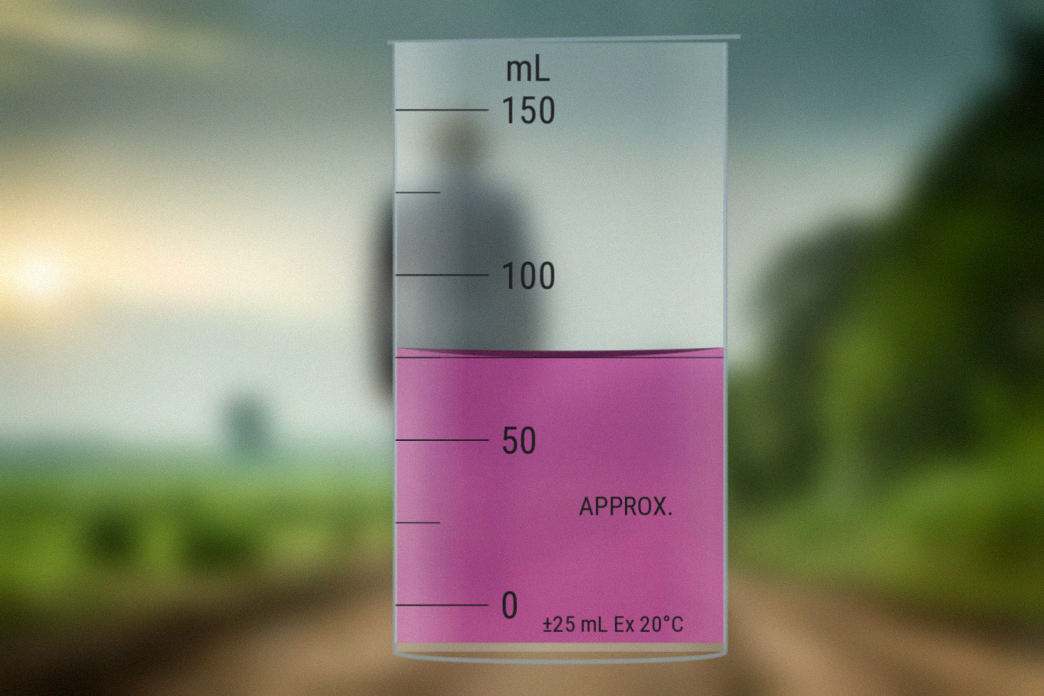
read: 75 mL
